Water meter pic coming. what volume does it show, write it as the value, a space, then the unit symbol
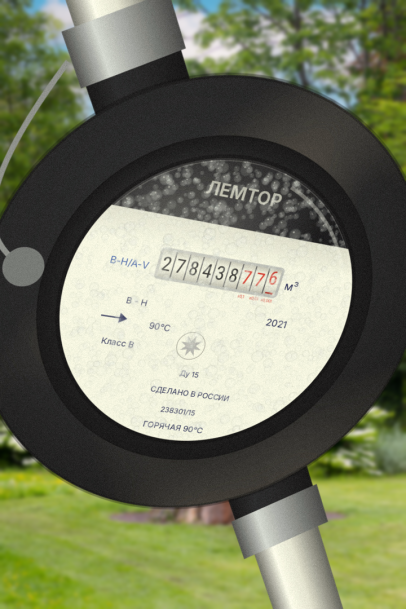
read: 278438.776 m³
